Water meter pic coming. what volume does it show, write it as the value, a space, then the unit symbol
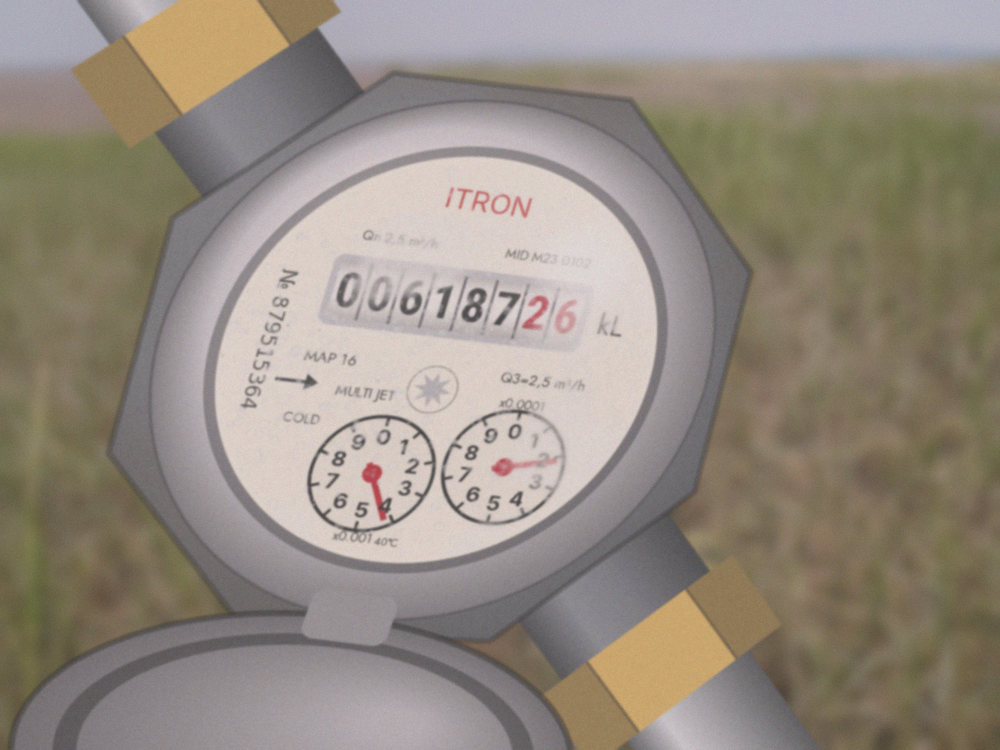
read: 6187.2642 kL
